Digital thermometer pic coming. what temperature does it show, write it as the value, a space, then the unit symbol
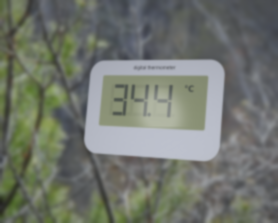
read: 34.4 °C
